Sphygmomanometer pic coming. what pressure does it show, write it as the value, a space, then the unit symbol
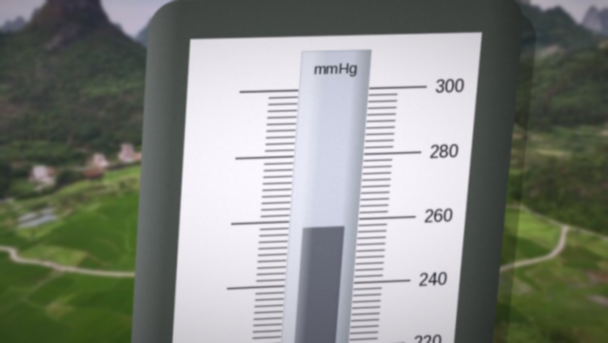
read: 258 mmHg
